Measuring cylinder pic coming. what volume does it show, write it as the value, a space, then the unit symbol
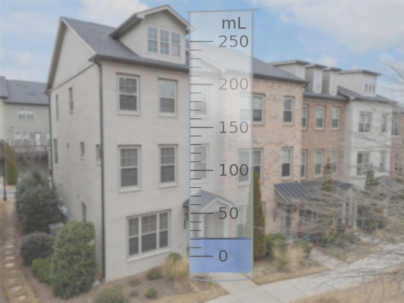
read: 20 mL
